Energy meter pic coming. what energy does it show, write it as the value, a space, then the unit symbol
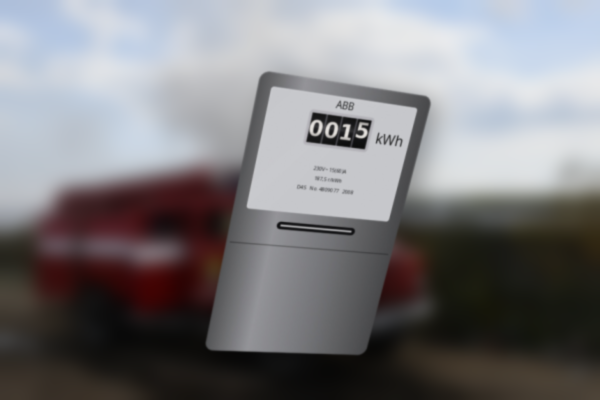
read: 15 kWh
